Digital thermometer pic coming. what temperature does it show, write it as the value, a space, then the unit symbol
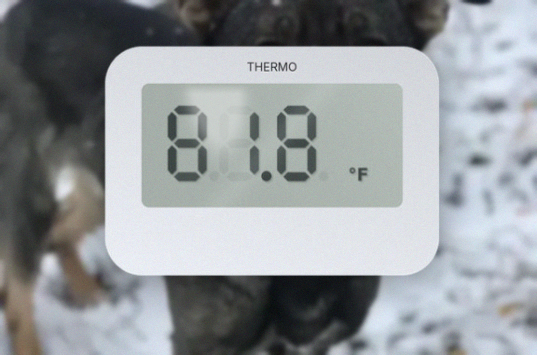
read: 81.8 °F
